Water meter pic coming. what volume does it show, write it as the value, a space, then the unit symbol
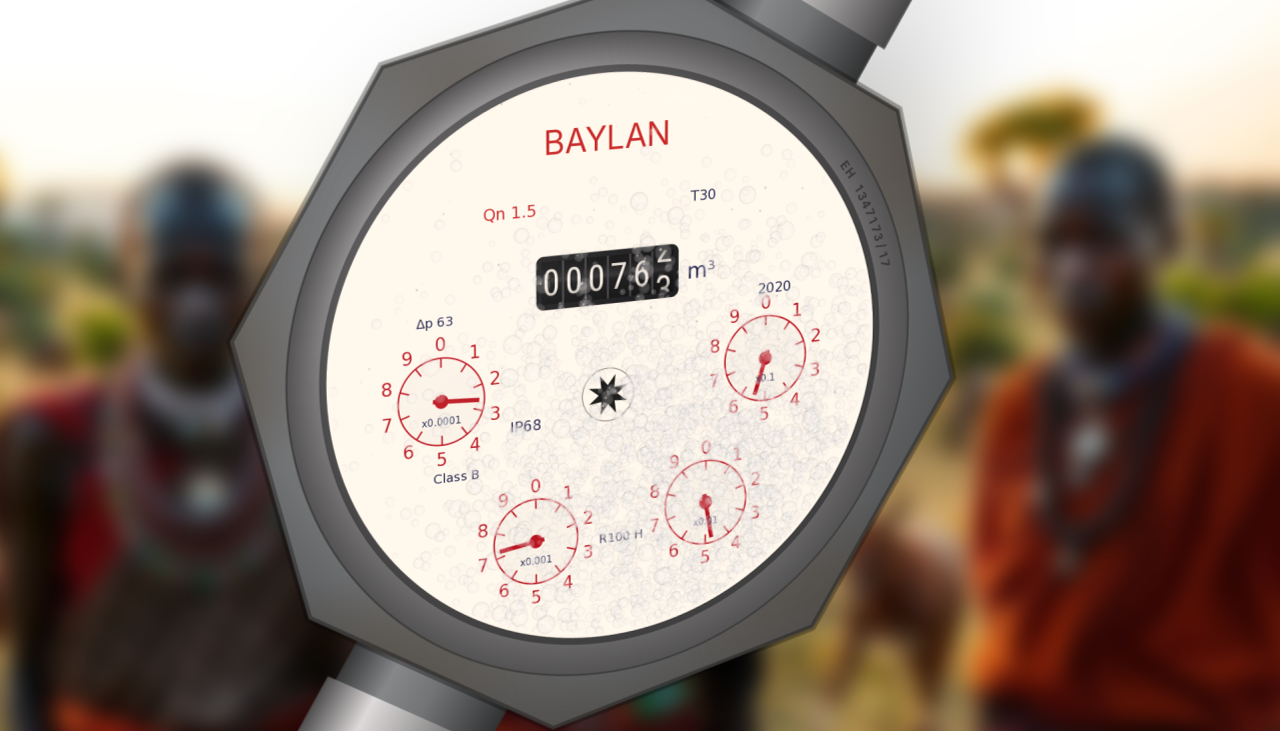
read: 762.5472 m³
